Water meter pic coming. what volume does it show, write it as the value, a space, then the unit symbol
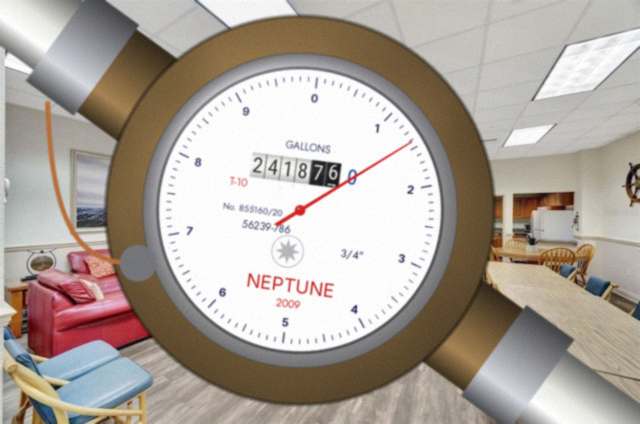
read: 2418761.4 gal
